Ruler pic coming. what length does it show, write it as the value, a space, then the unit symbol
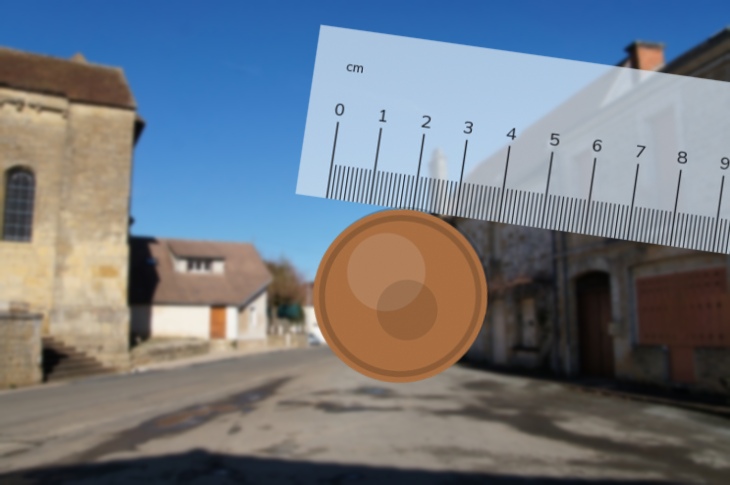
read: 4 cm
